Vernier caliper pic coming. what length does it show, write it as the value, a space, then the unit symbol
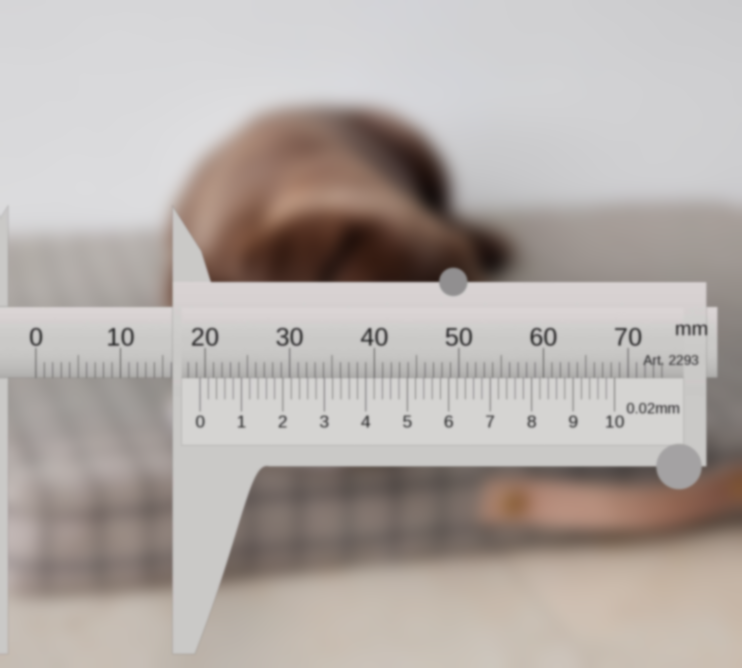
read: 19.4 mm
